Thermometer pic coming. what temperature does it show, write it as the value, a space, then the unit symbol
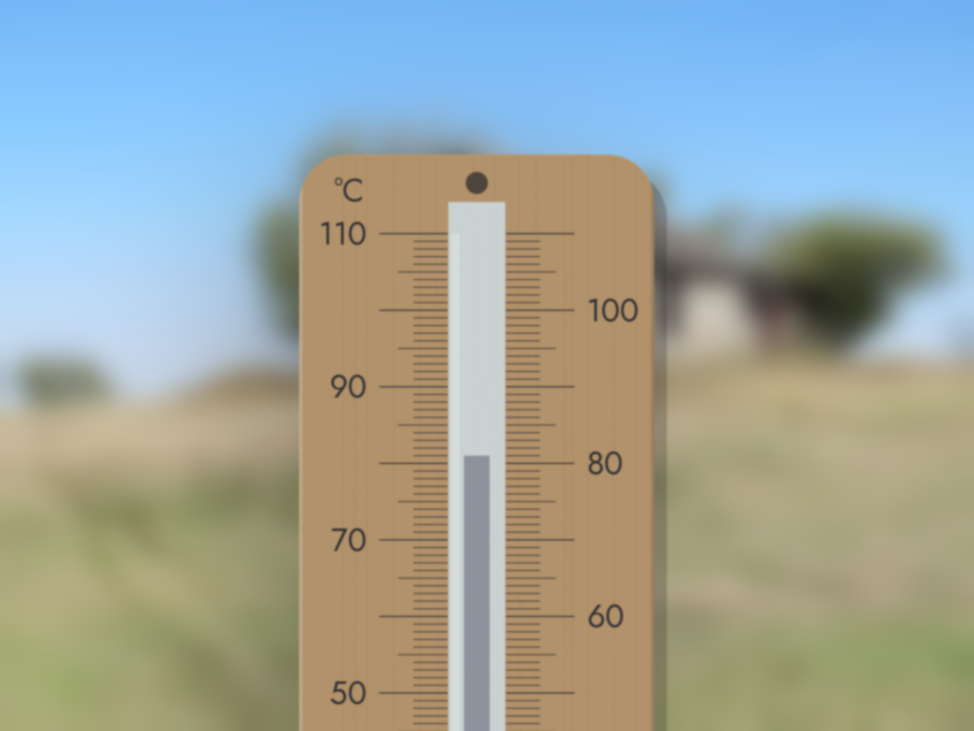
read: 81 °C
